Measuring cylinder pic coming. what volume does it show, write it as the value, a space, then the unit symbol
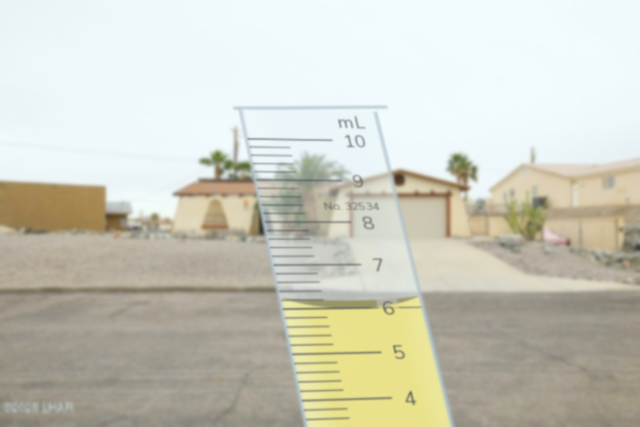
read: 6 mL
